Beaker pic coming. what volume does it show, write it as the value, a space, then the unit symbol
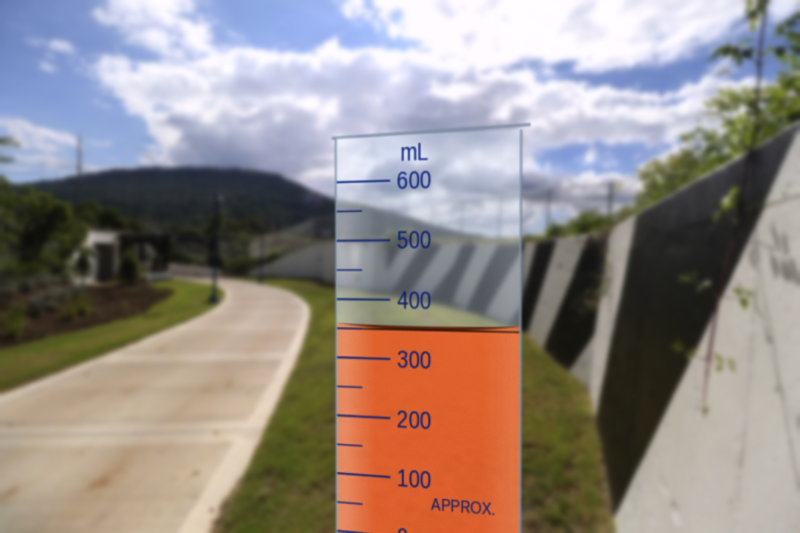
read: 350 mL
